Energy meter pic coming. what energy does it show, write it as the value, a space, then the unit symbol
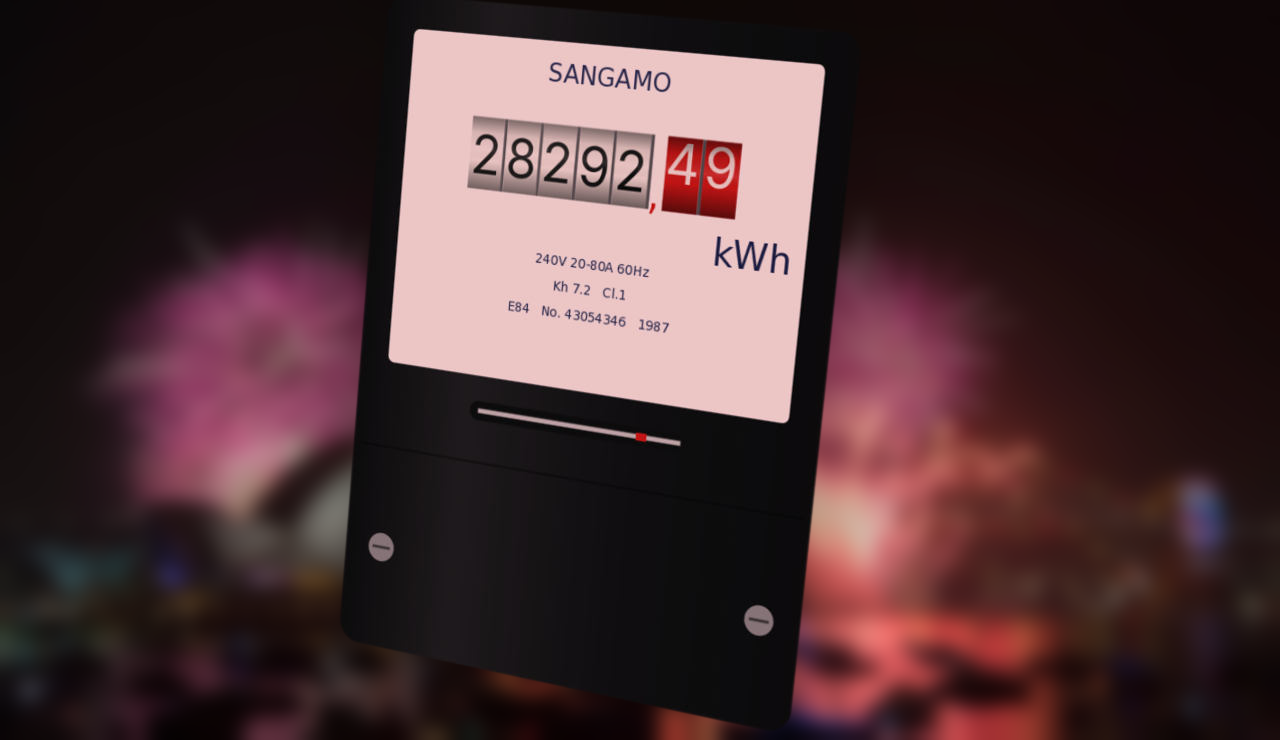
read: 28292.49 kWh
